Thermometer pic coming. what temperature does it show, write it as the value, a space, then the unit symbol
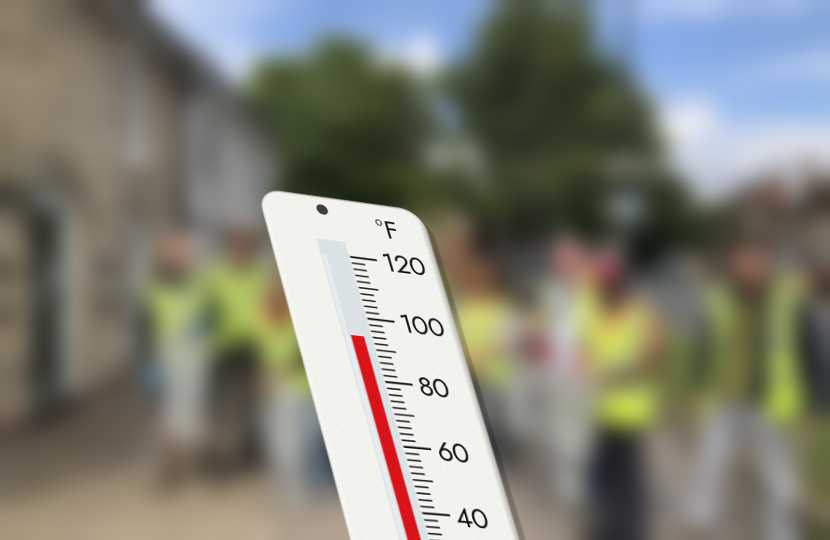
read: 94 °F
